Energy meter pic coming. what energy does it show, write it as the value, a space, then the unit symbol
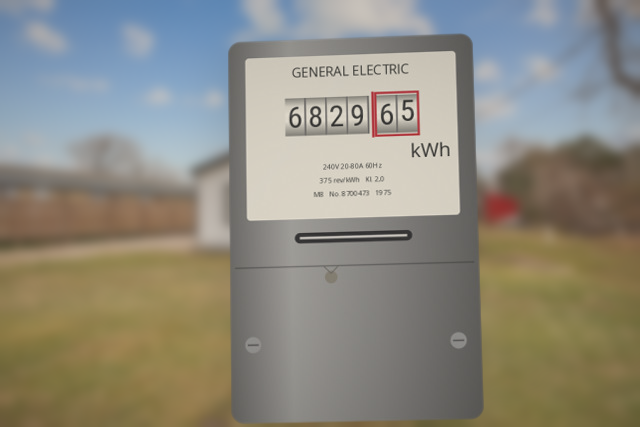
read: 6829.65 kWh
